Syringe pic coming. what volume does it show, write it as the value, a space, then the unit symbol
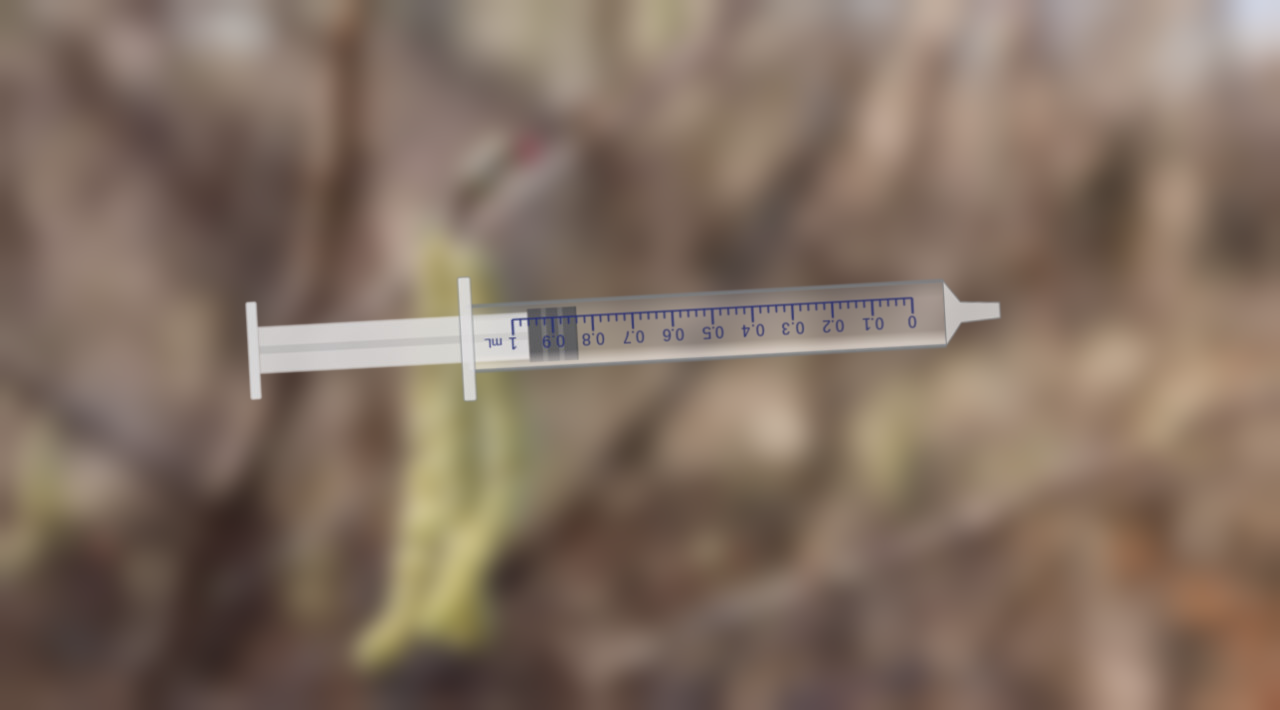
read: 0.84 mL
